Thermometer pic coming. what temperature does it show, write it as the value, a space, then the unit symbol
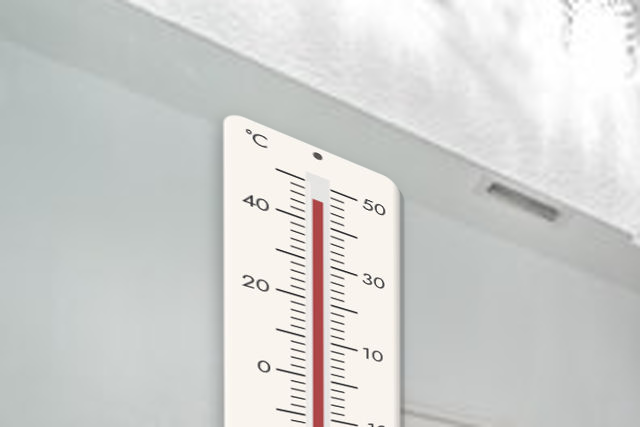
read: 46 °C
